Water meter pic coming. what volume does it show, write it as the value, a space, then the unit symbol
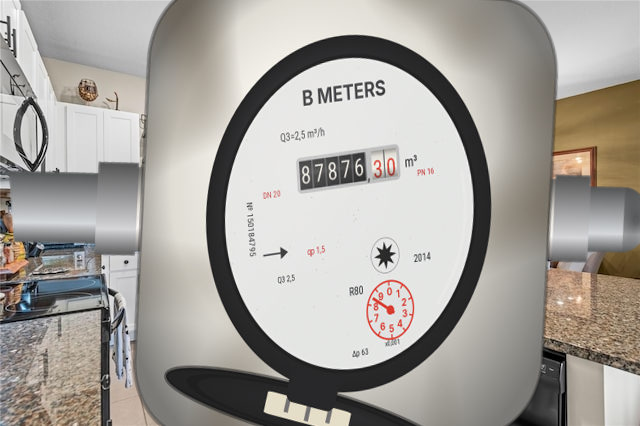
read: 87876.298 m³
